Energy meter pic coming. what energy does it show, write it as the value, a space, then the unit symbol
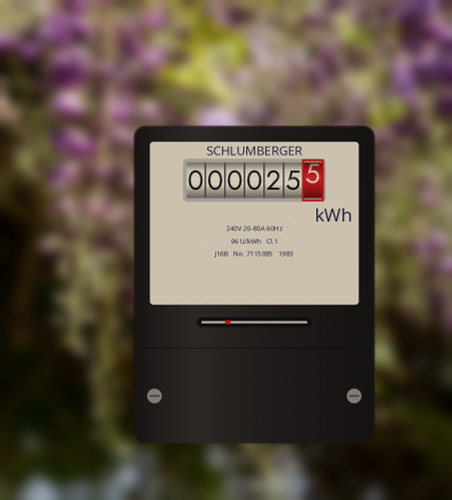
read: 25.5 kWh
